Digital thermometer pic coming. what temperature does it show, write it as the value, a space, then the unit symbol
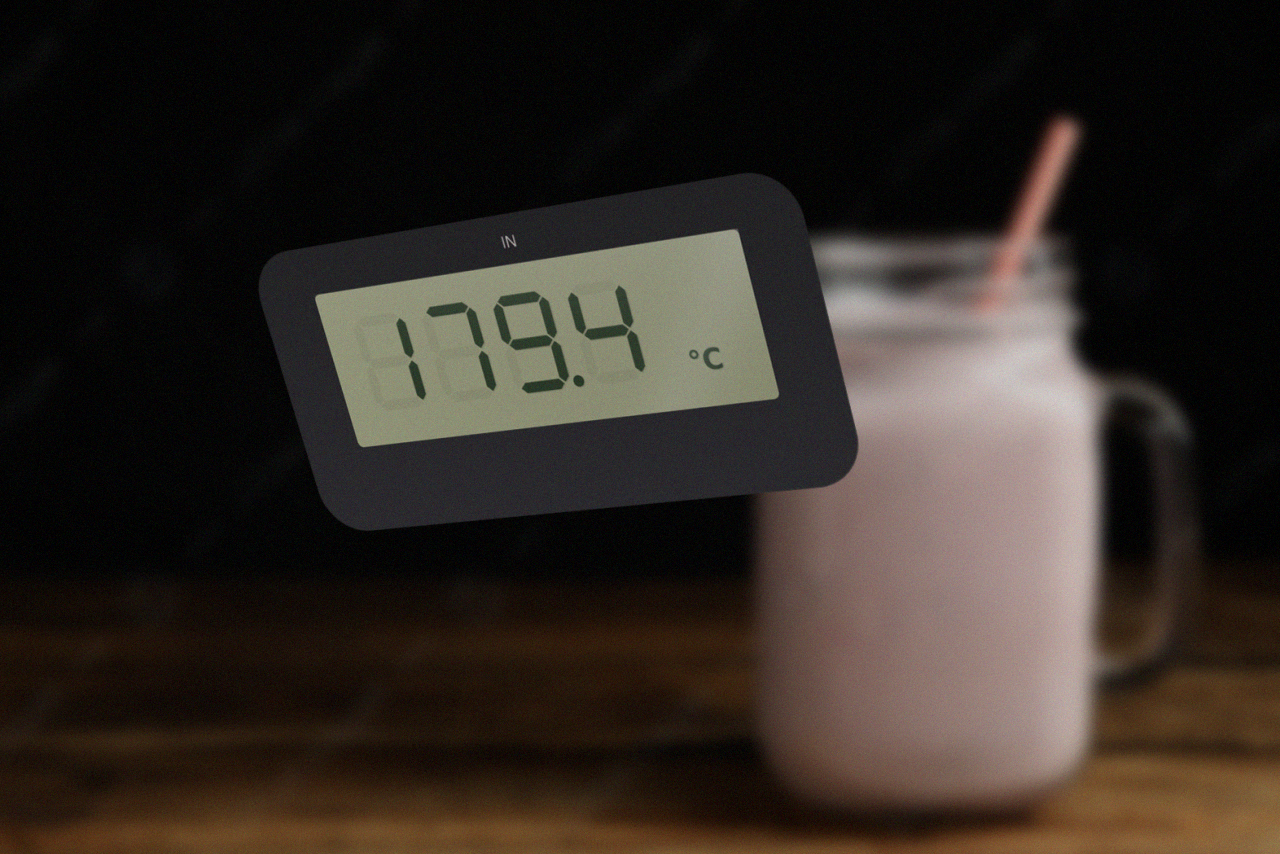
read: 179.4 °C
